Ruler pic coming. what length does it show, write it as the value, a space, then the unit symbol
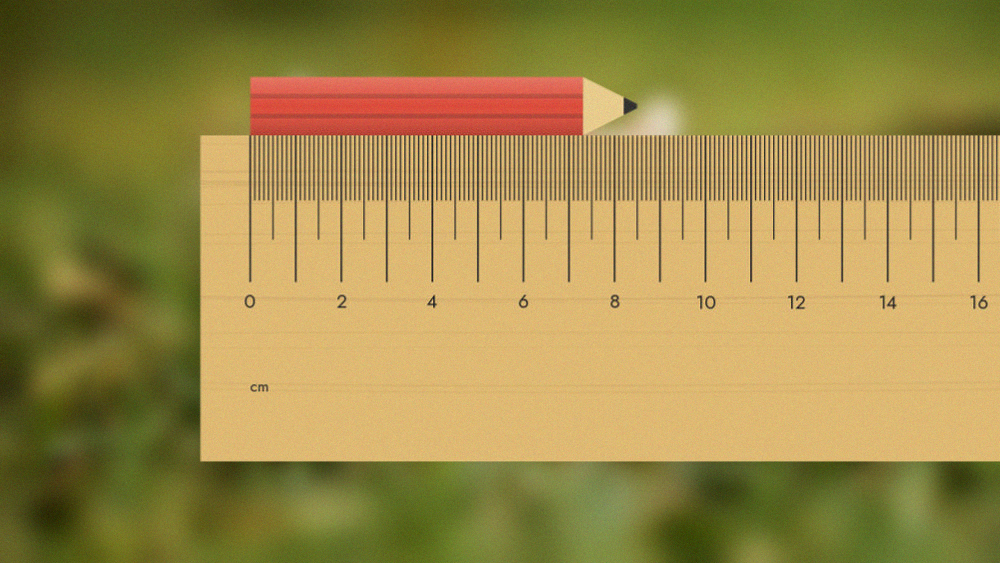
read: 8.5 cm
